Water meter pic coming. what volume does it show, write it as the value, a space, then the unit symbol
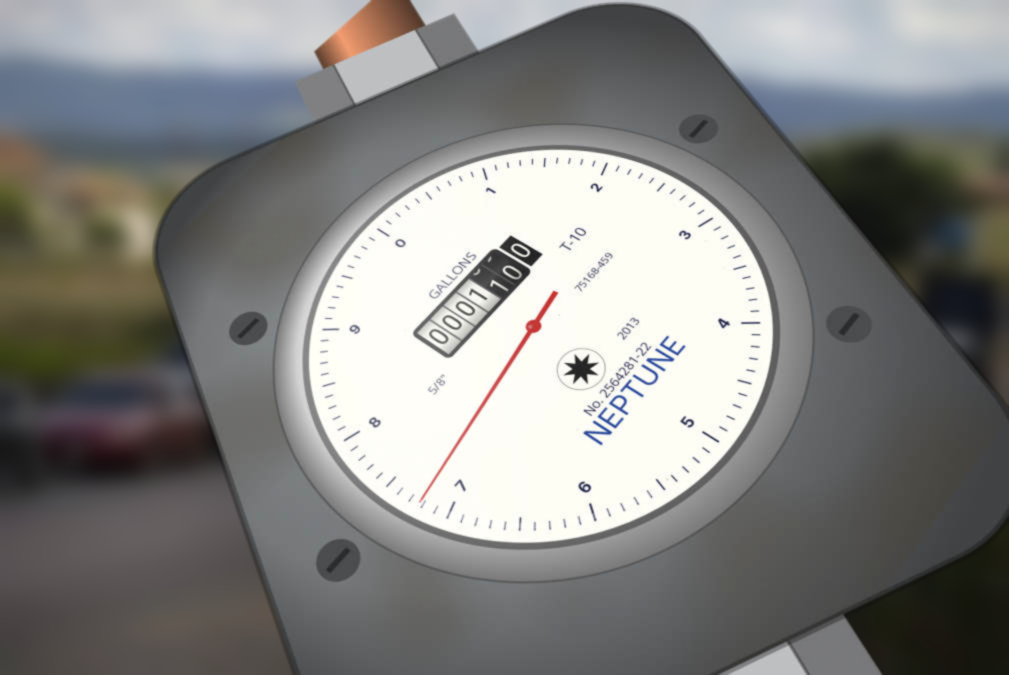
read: 1097.2 gal
